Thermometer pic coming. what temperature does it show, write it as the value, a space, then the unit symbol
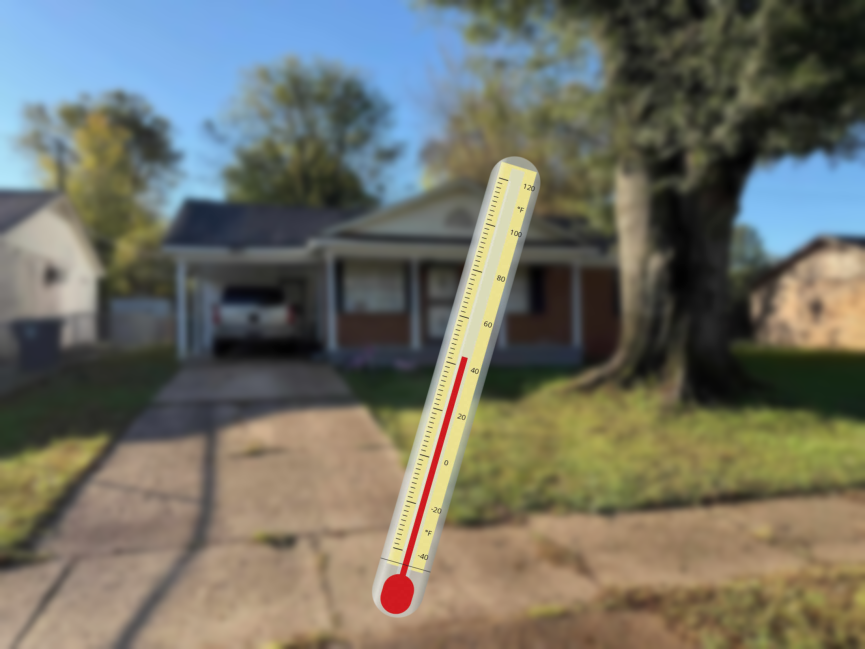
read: 44 °F
